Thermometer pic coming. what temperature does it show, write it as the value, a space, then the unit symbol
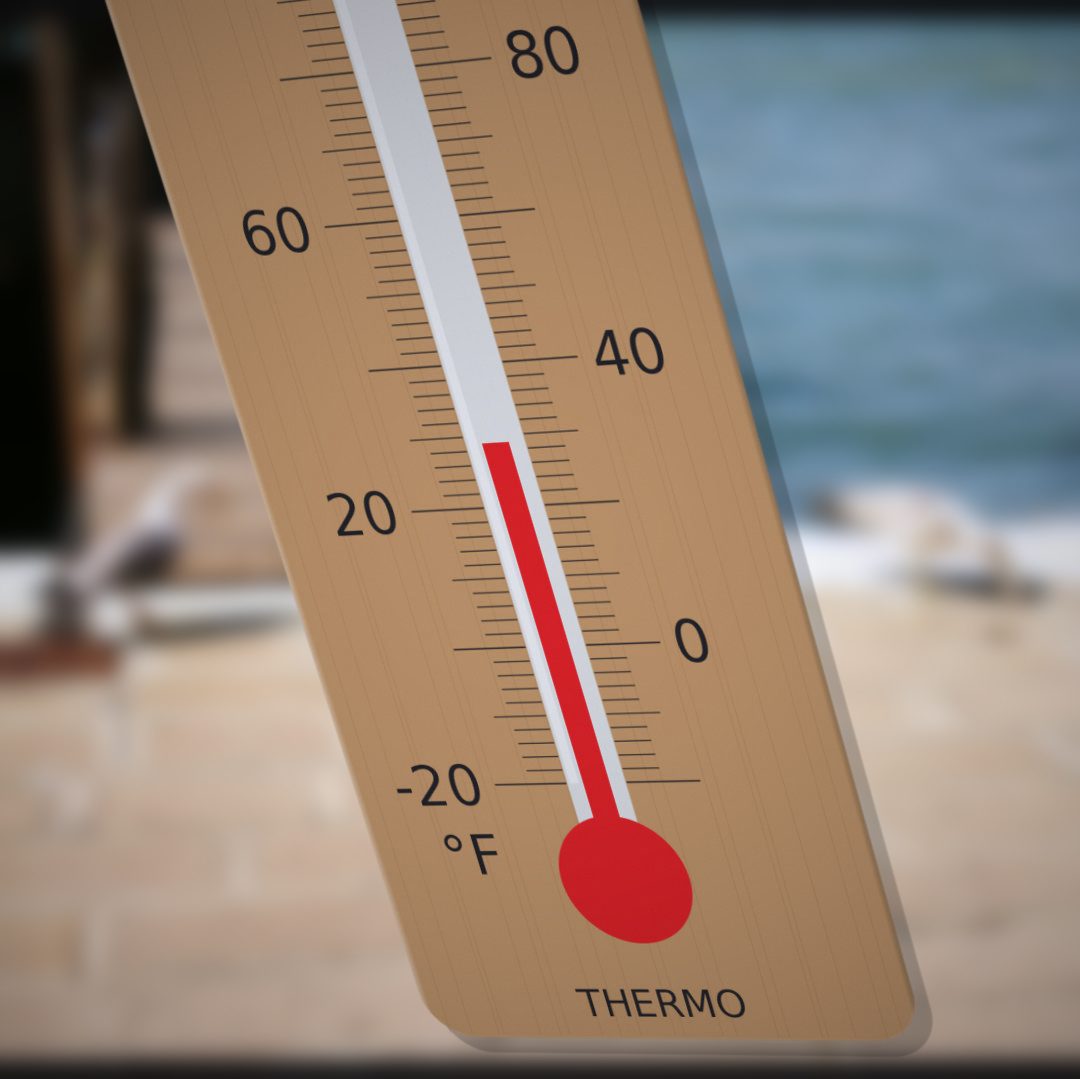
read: 29 °F
